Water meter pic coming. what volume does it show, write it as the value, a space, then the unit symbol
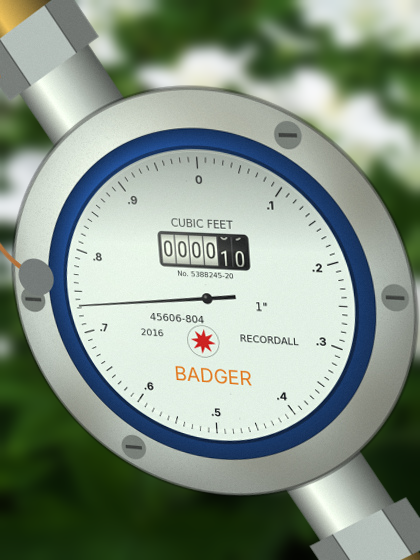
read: 9.73 ft³
